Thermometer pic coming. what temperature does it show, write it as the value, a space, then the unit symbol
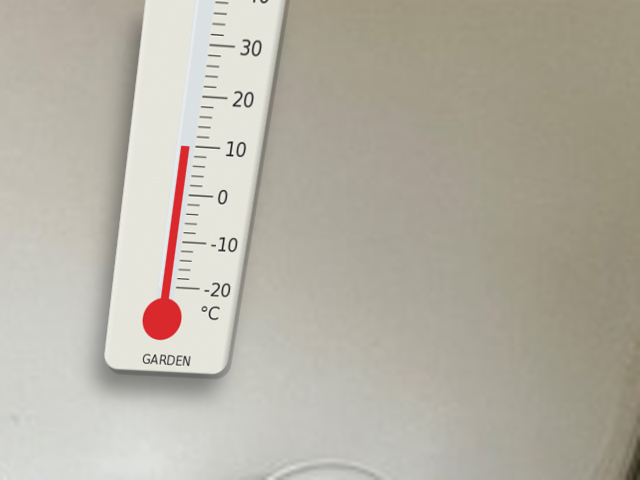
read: 10 °C
